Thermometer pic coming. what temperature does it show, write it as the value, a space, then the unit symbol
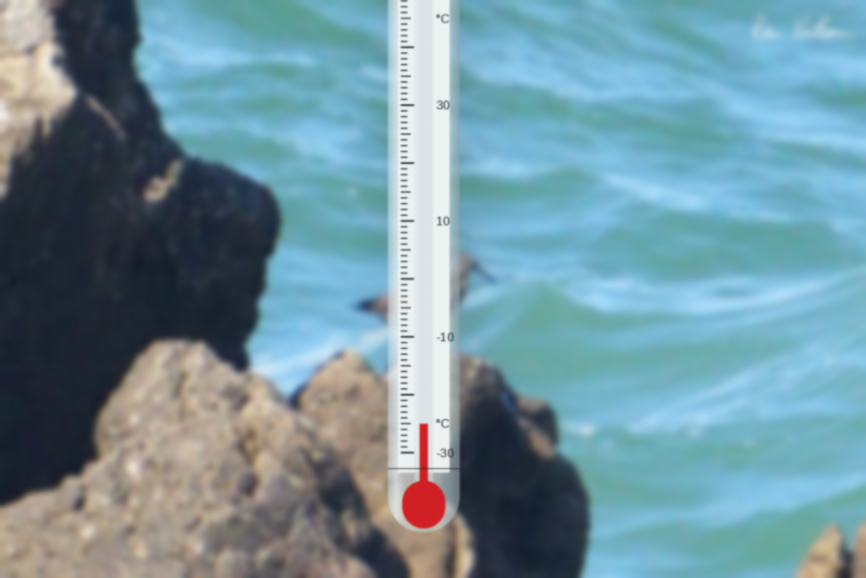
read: -25 °C
